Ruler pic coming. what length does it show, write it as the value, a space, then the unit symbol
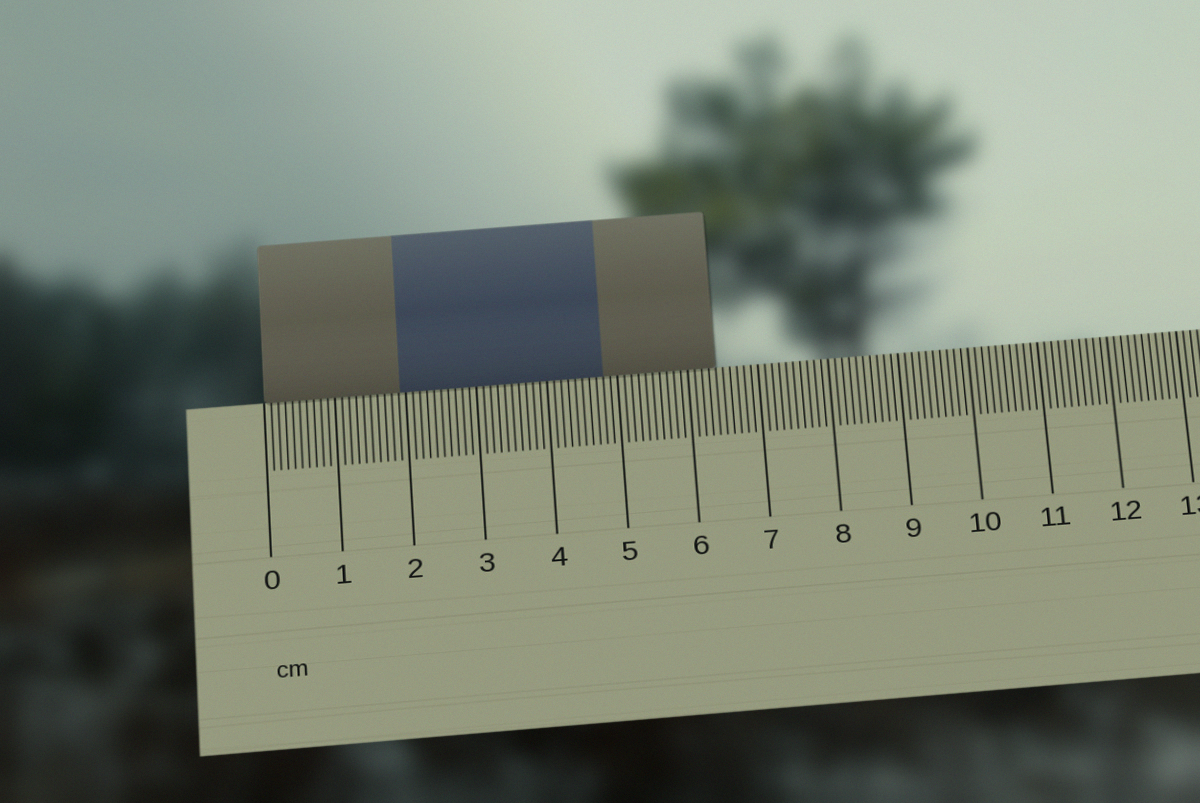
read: 6.4 cm
